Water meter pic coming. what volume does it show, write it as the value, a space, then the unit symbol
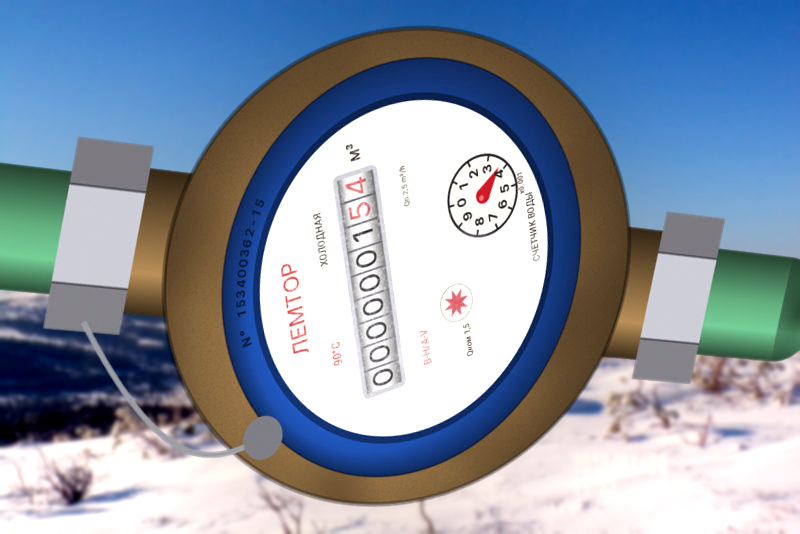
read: 1.543 m³
